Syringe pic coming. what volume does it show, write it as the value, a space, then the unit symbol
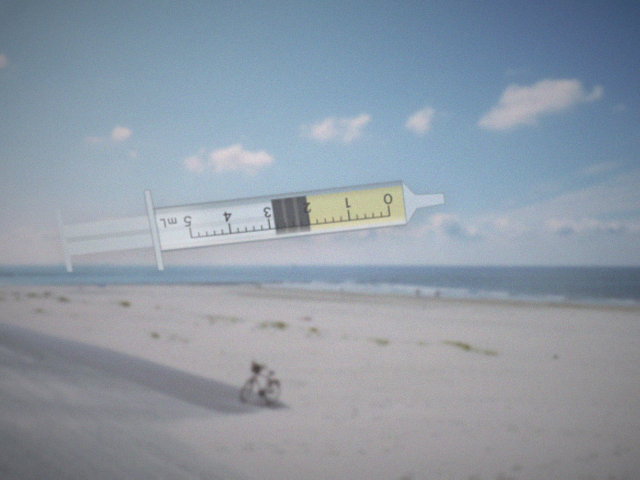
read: 2 mL
